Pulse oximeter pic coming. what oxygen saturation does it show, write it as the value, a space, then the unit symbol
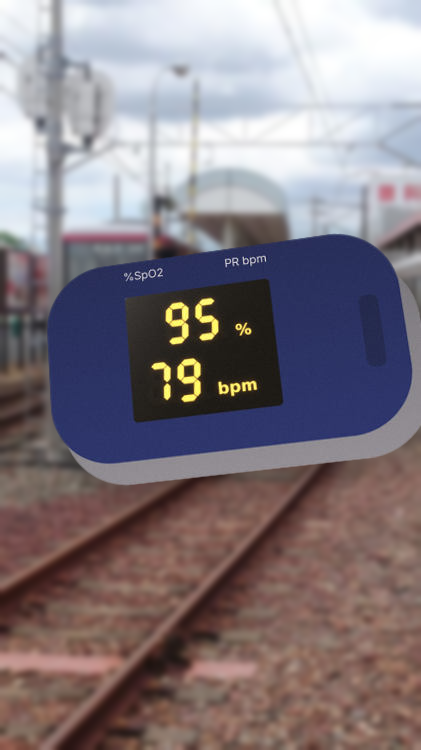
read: 95 %
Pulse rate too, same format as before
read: 79 bpm
